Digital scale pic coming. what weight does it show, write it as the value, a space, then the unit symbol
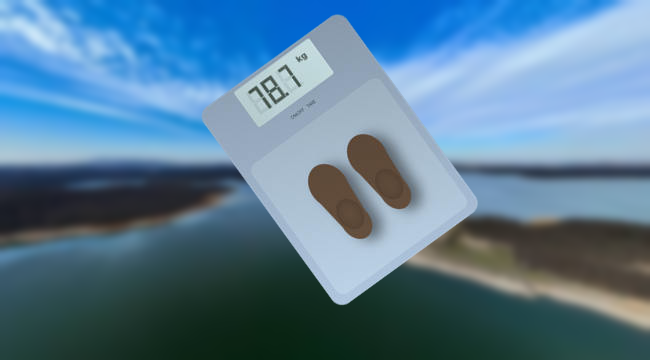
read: 78.7 kg
